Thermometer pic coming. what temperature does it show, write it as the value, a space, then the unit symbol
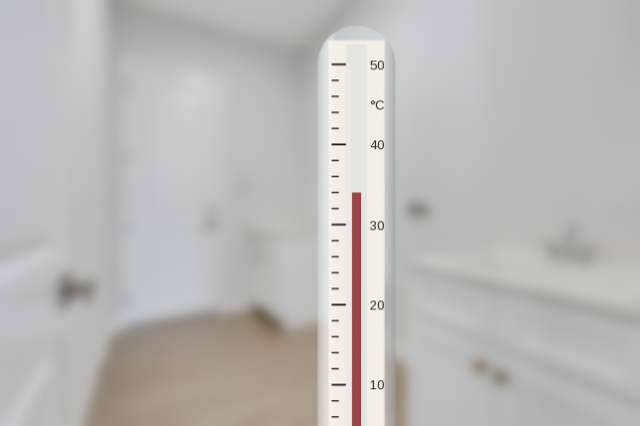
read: 34 °C
